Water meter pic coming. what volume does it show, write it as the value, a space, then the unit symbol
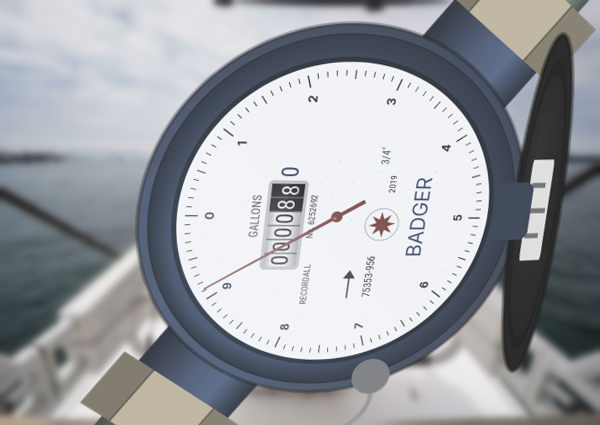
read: 879.1 gal
